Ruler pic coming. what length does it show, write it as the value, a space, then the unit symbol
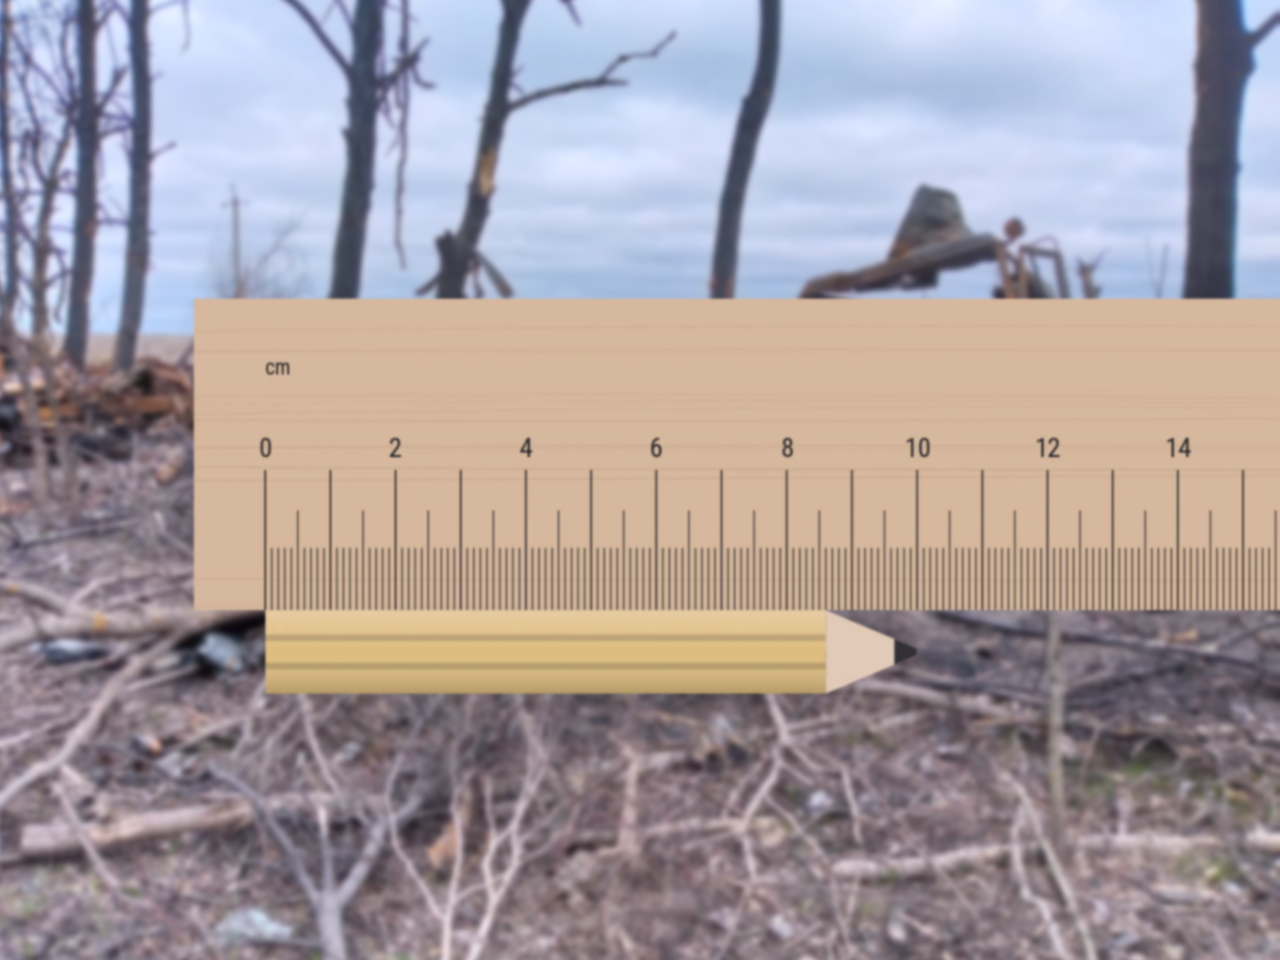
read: 10 cm
